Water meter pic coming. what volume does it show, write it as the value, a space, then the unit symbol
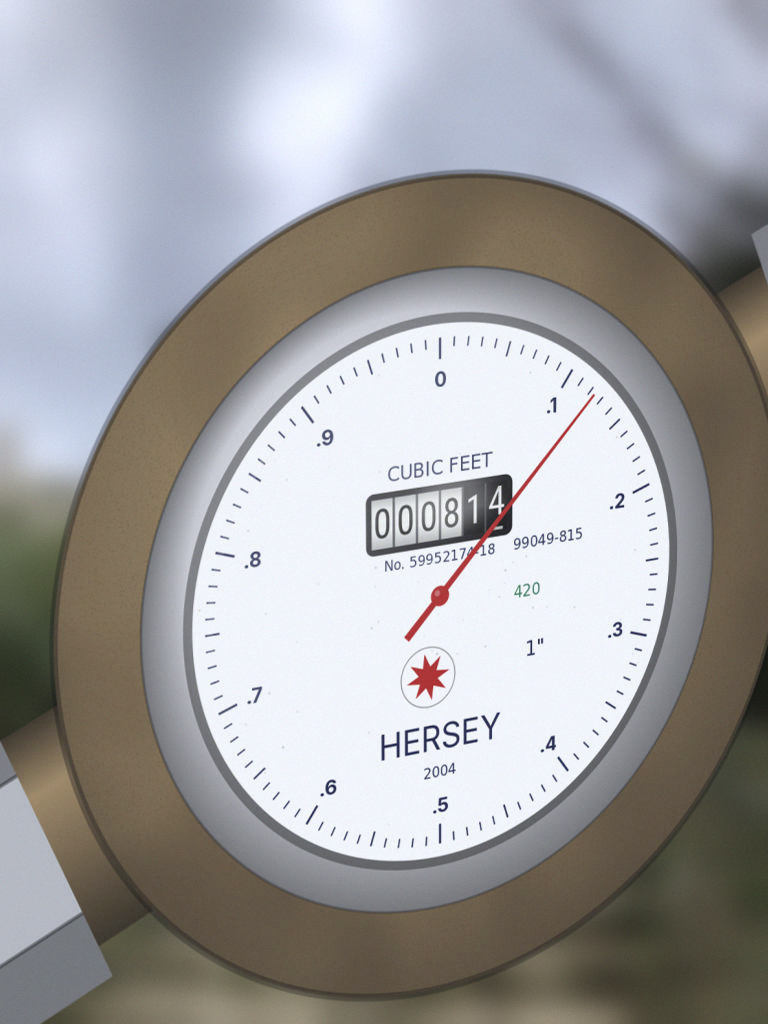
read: 814.12 ft³
